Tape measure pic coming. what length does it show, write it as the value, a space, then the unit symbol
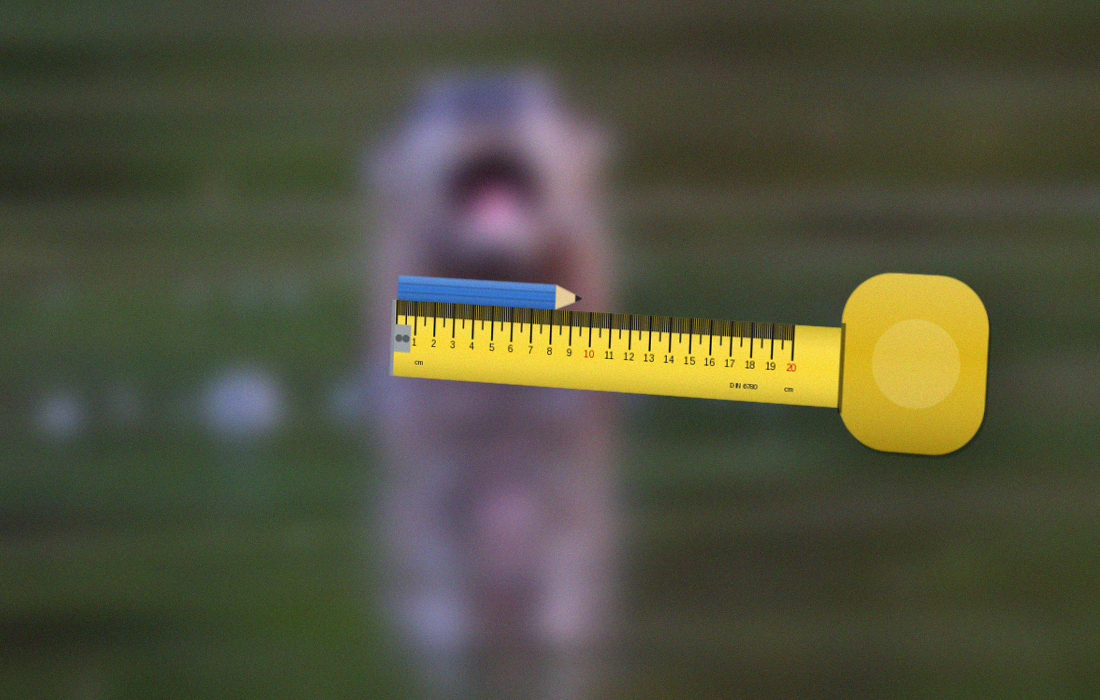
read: 9.5 cm
